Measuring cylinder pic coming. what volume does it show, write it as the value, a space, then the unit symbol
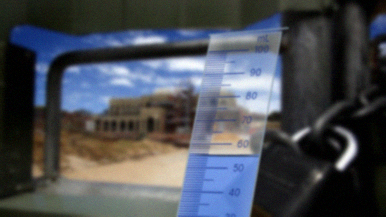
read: 55 mL
